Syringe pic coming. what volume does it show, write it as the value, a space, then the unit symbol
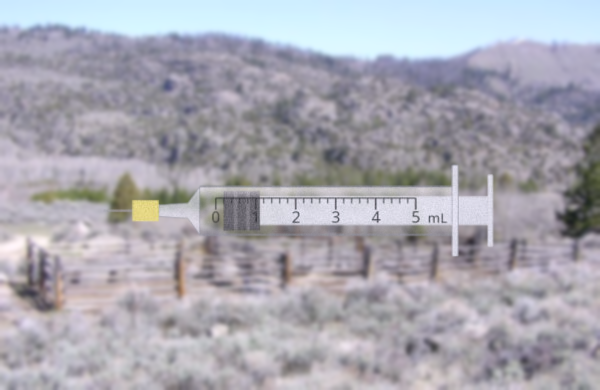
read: 0.2 mL
